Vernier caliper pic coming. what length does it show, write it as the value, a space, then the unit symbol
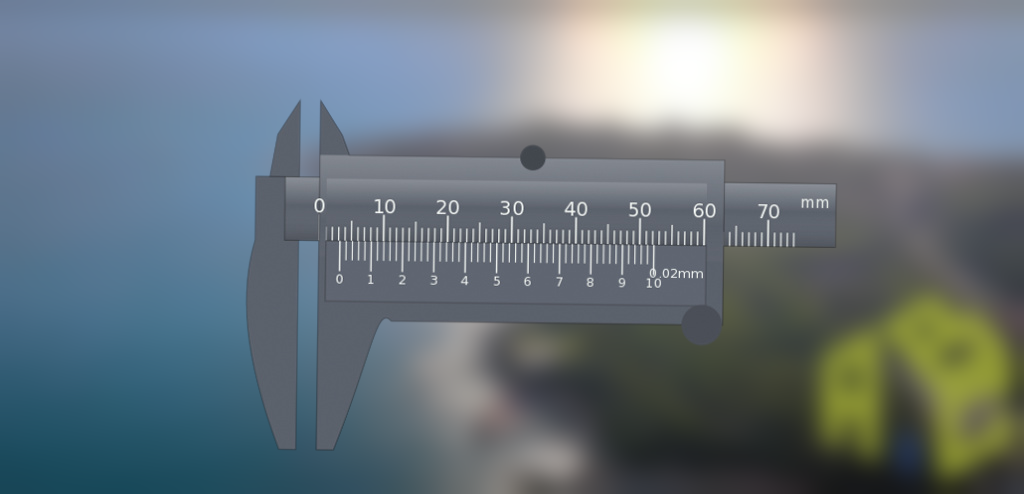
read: 3.2 mm
